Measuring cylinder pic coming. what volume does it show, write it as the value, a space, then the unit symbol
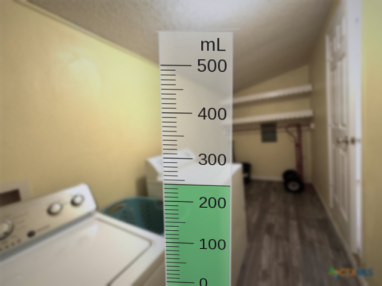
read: 240 mL
